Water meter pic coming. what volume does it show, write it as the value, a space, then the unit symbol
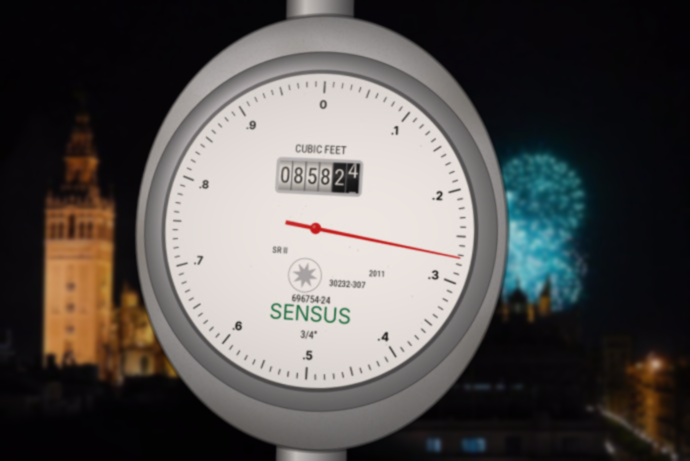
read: 85824.27 ft³
